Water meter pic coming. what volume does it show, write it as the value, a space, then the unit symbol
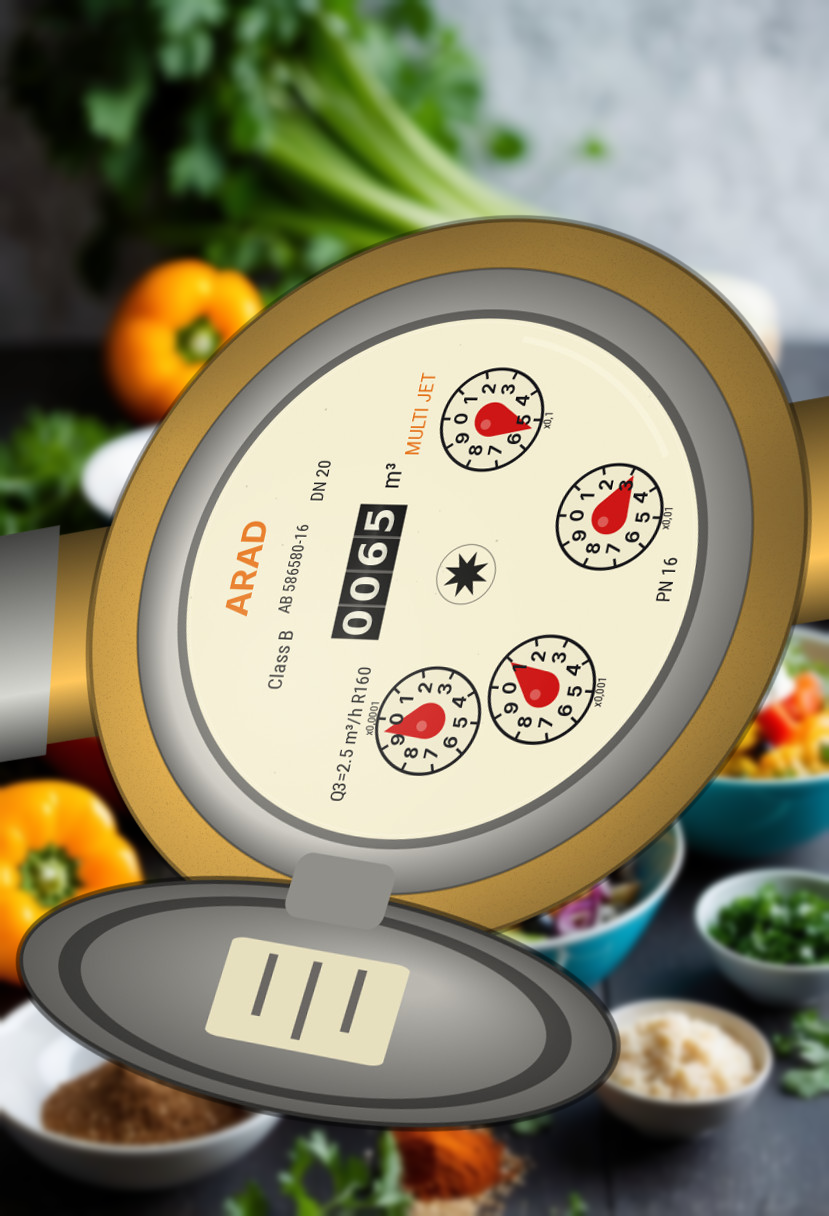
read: 65.5309 m³
